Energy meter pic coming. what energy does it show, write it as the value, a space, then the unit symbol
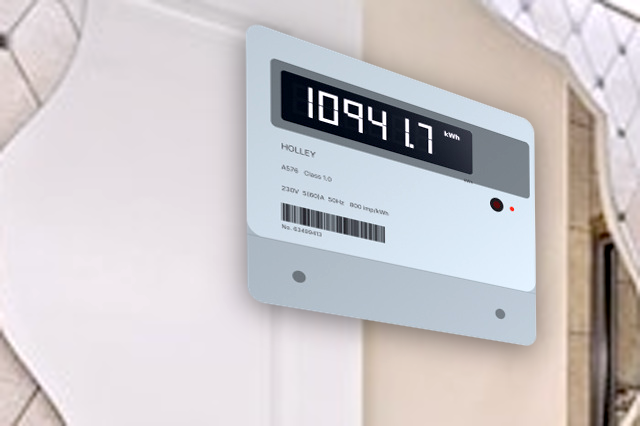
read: 10941.7 kWh
